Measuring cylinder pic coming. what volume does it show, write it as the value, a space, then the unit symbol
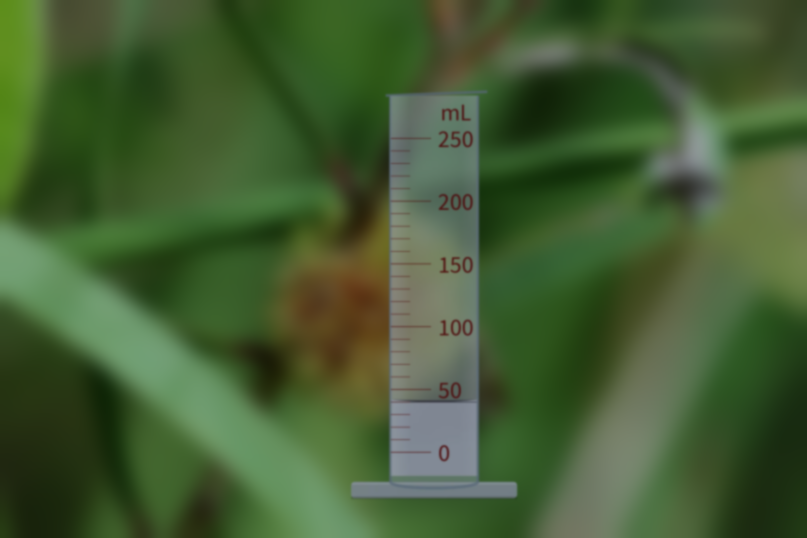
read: 40 mL
